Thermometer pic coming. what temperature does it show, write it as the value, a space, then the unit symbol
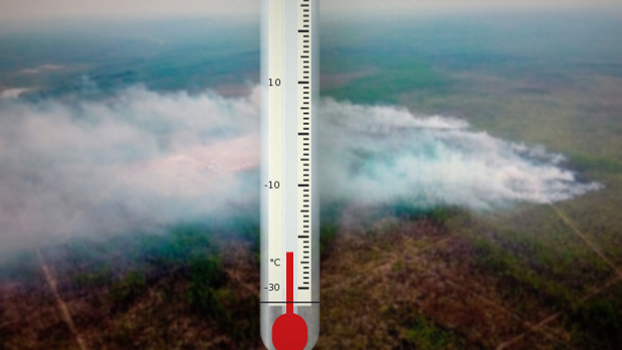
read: -23 °C
